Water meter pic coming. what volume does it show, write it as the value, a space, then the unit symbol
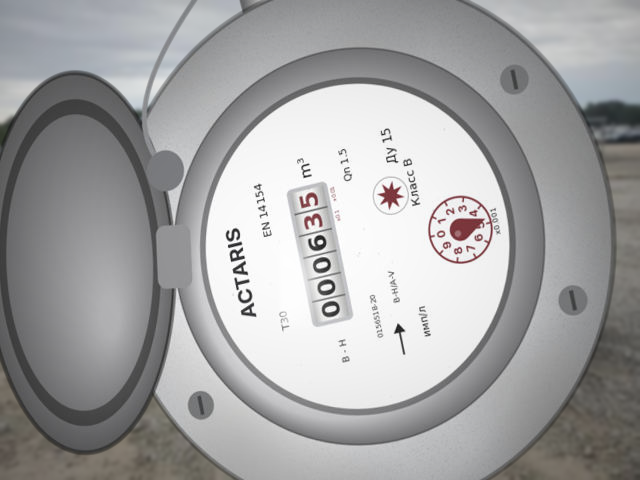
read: 6.354 m³
